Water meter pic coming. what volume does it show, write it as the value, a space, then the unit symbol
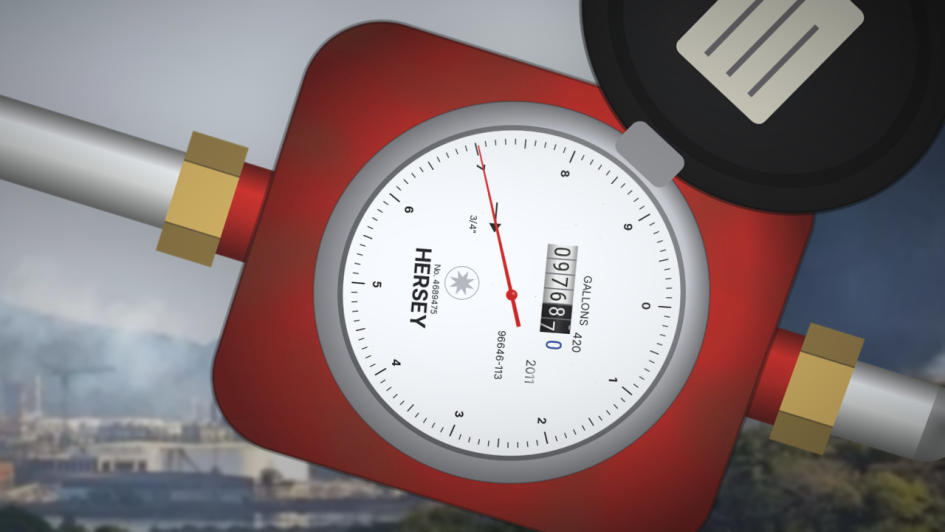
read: 976867.0 gal
